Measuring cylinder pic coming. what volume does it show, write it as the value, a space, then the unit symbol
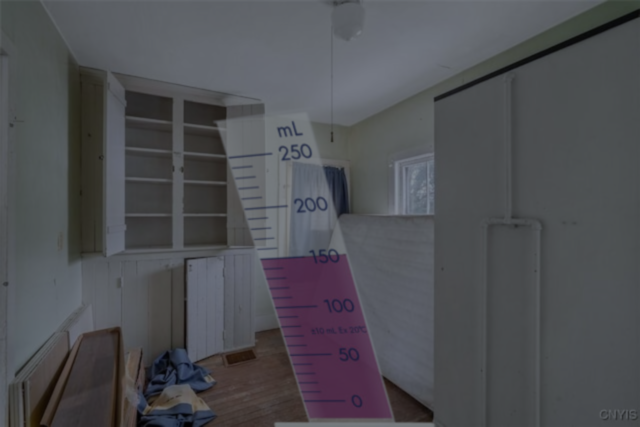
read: 150 mL
